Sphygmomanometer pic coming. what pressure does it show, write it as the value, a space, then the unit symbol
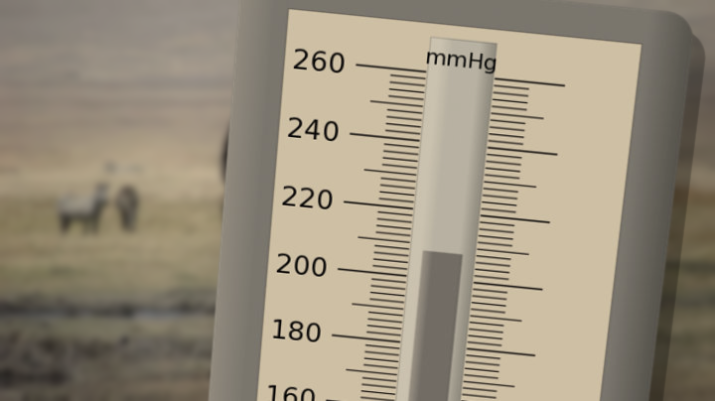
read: 208 mmHg
